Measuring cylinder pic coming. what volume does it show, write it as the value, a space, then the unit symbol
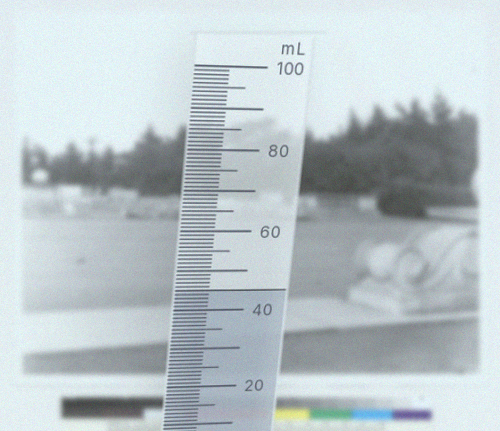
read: 45 mL
